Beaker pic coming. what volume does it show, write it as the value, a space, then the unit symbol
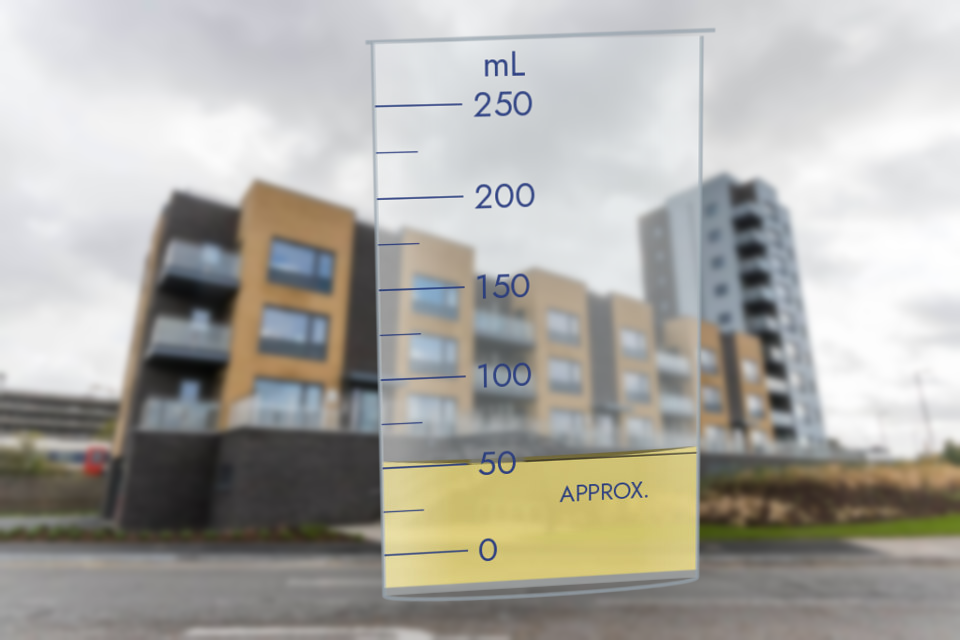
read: 50 mL
